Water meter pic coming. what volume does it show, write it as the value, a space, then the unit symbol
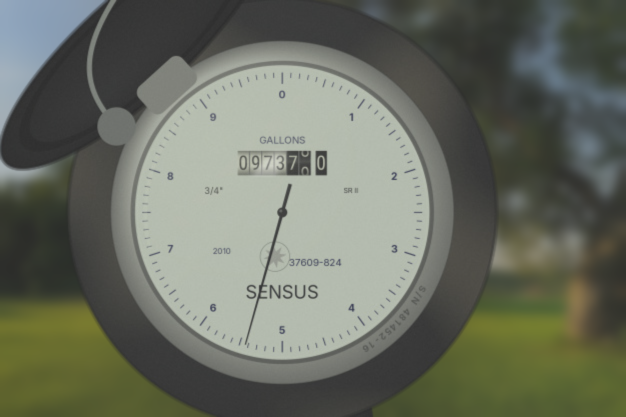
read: 973785.4 gal
